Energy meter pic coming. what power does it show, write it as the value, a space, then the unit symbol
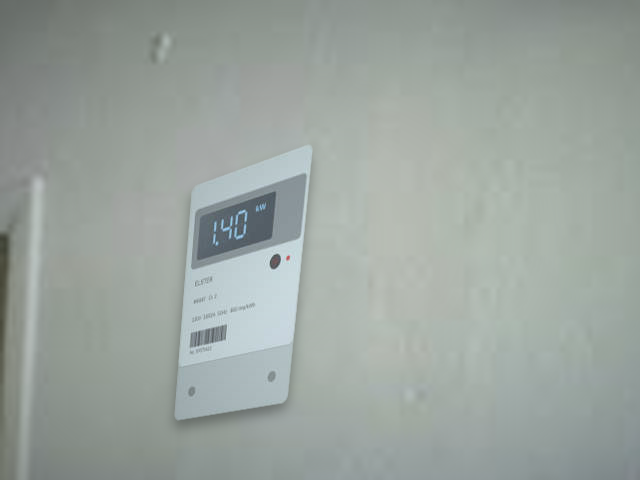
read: 1.40 kW
